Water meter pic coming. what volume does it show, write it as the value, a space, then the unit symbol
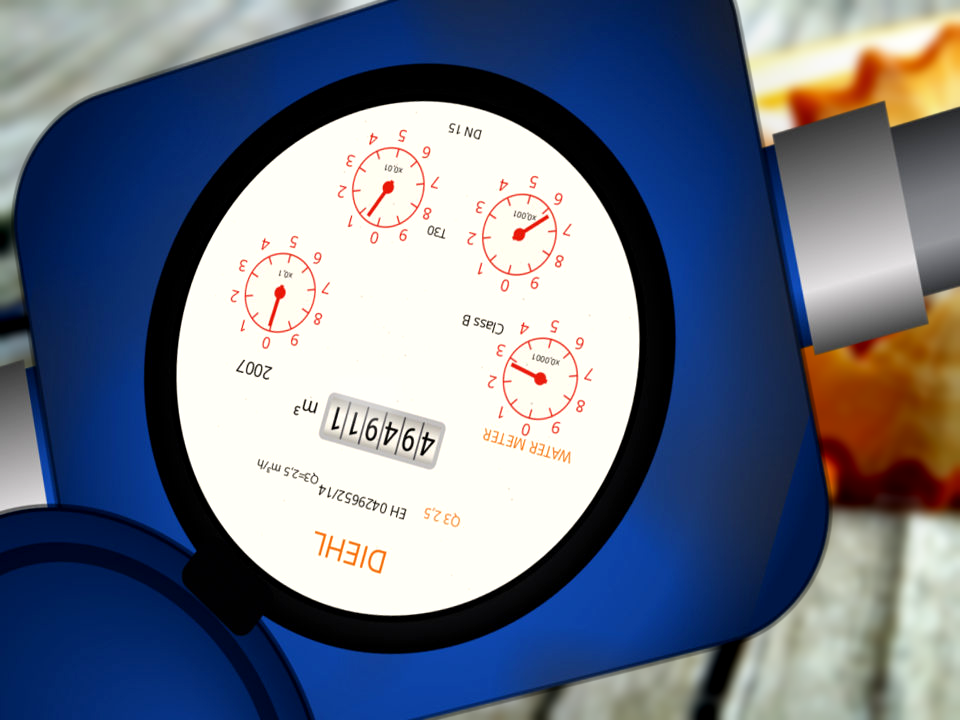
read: 494911.0062 m³
